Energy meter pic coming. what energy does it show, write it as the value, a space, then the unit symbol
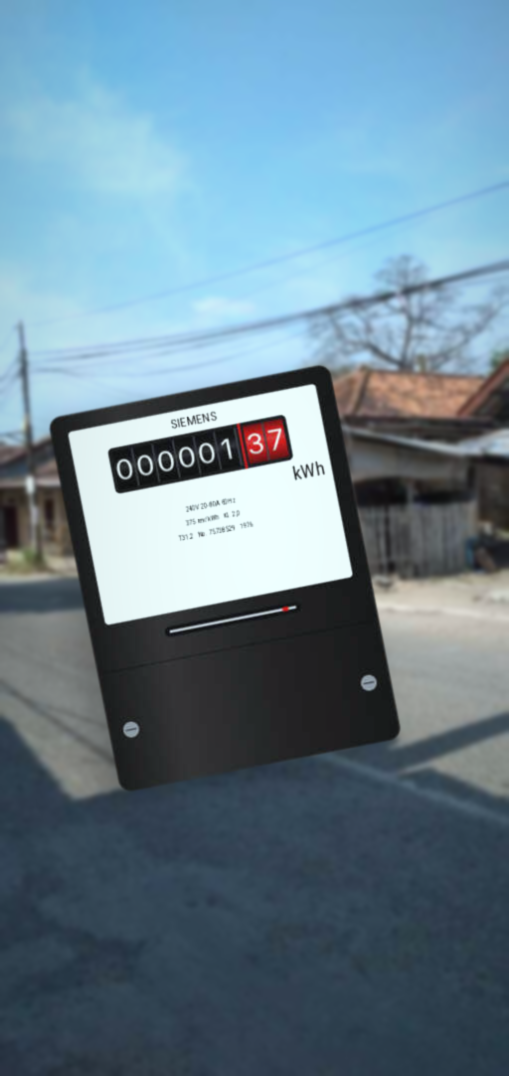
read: 1.37 kWh
